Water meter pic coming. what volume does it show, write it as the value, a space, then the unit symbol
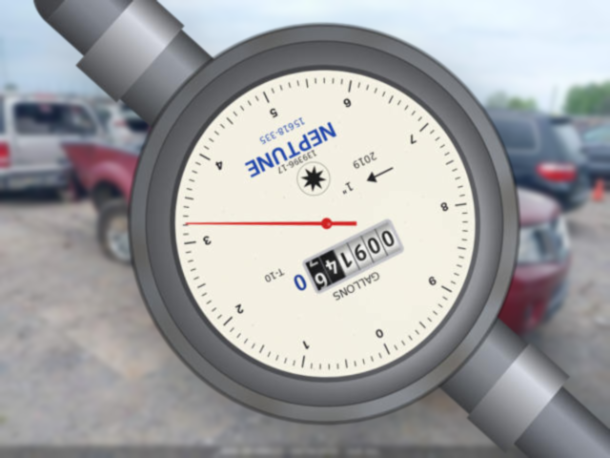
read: 91463.2 gal
